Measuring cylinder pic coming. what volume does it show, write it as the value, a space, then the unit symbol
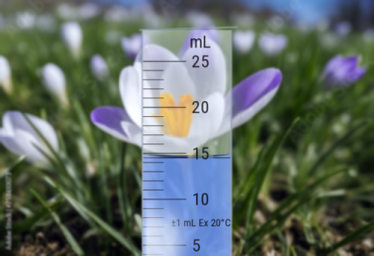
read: 14.5 mL
